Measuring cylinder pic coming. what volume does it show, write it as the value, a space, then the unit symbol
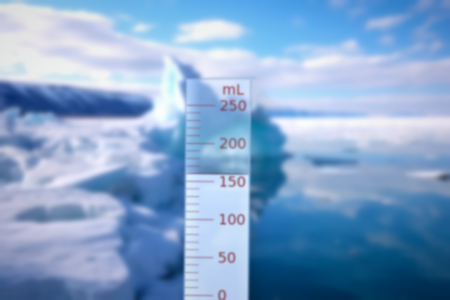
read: 160 mL
